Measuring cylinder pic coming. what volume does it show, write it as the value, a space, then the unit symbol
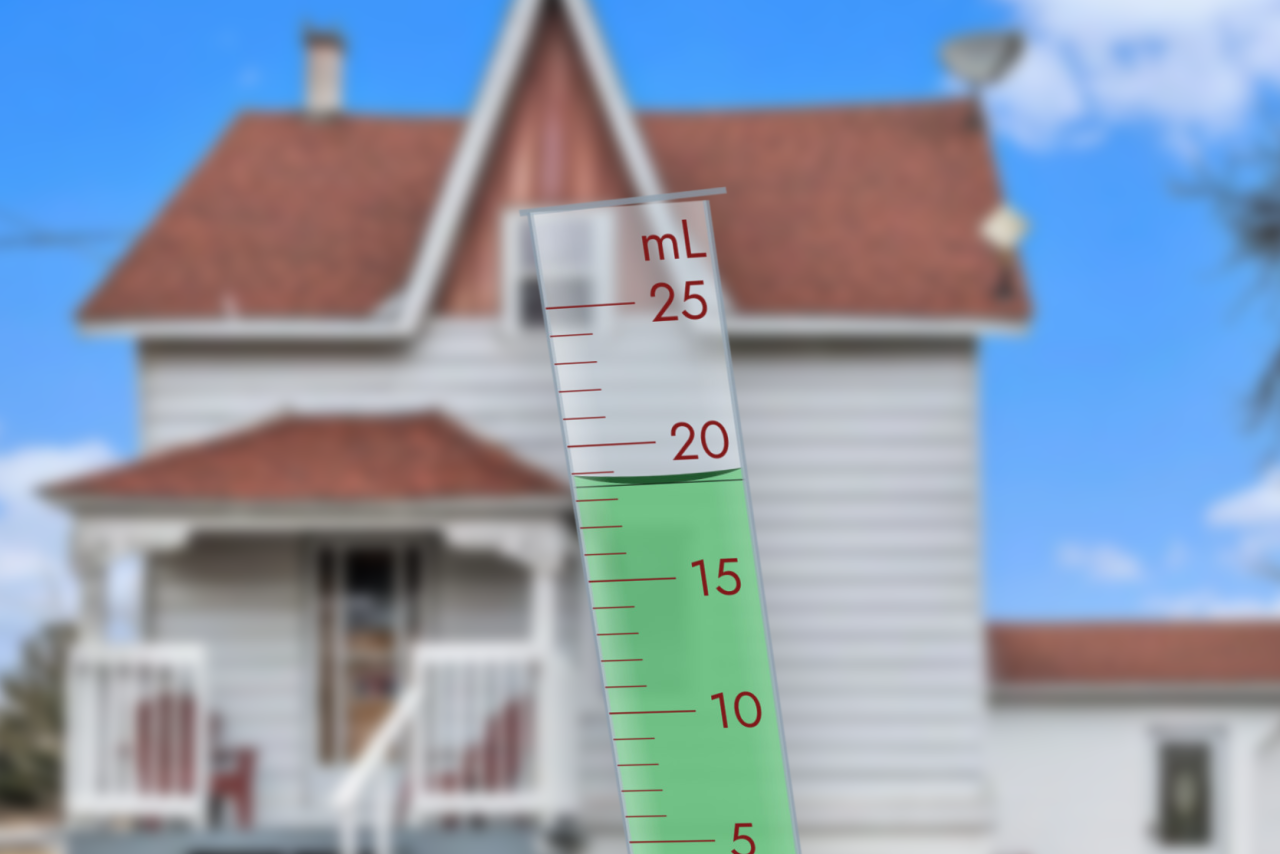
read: 18.5 mL
